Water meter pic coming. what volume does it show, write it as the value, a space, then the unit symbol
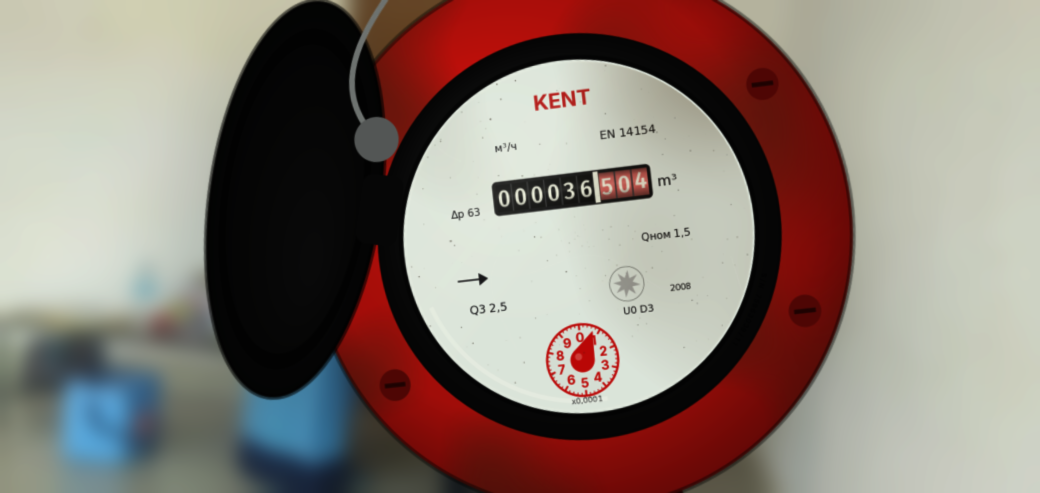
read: 36.5040 m³
